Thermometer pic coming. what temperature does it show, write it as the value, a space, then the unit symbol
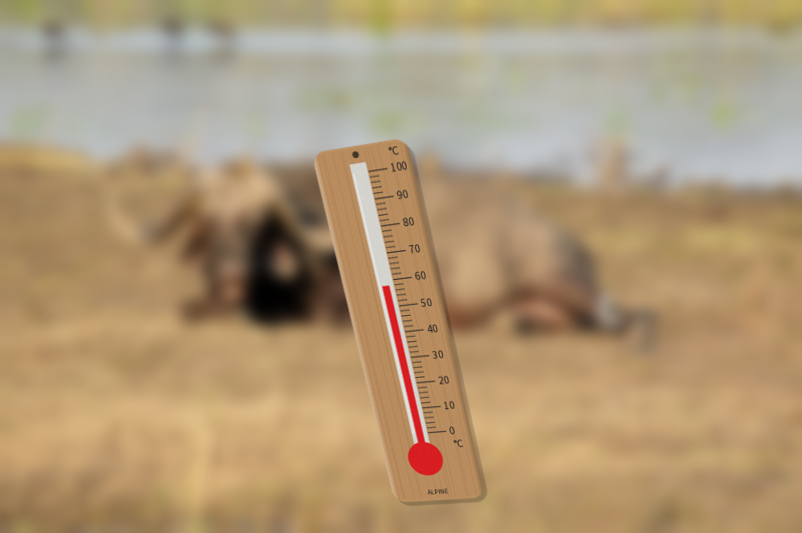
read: 58 °C
